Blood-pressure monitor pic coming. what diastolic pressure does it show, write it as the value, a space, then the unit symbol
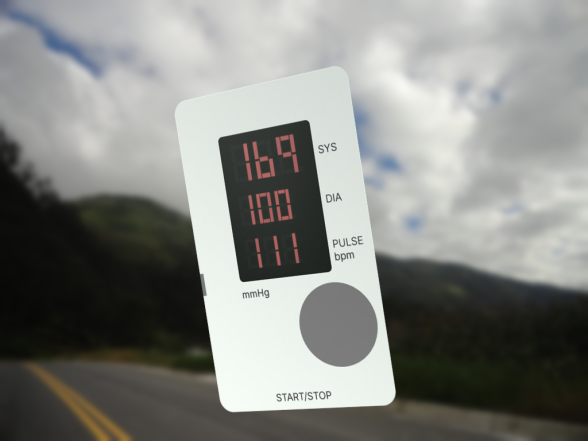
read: 100 mmHg
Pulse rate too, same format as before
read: 111 bpm
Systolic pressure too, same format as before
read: 169 mmHg
